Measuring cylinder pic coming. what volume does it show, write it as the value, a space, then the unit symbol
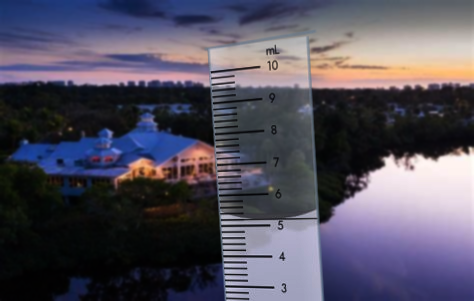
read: 5.2 mL
